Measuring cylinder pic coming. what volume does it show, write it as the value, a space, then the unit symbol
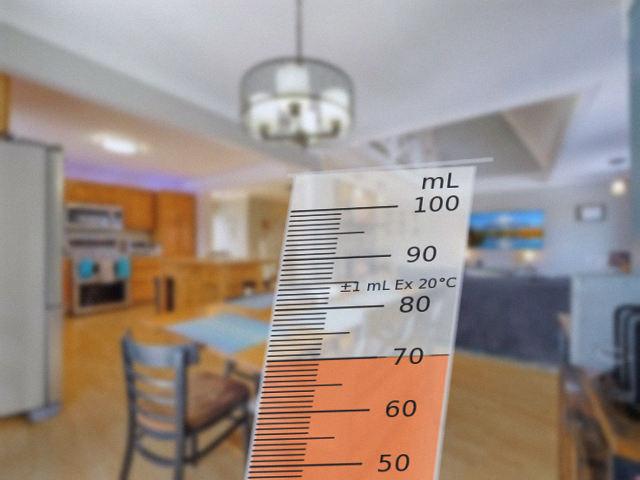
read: 70 mL
